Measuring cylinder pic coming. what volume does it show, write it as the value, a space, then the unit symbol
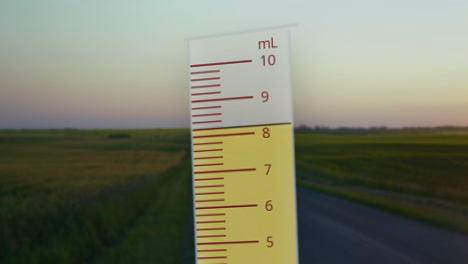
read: 8.2 mL
